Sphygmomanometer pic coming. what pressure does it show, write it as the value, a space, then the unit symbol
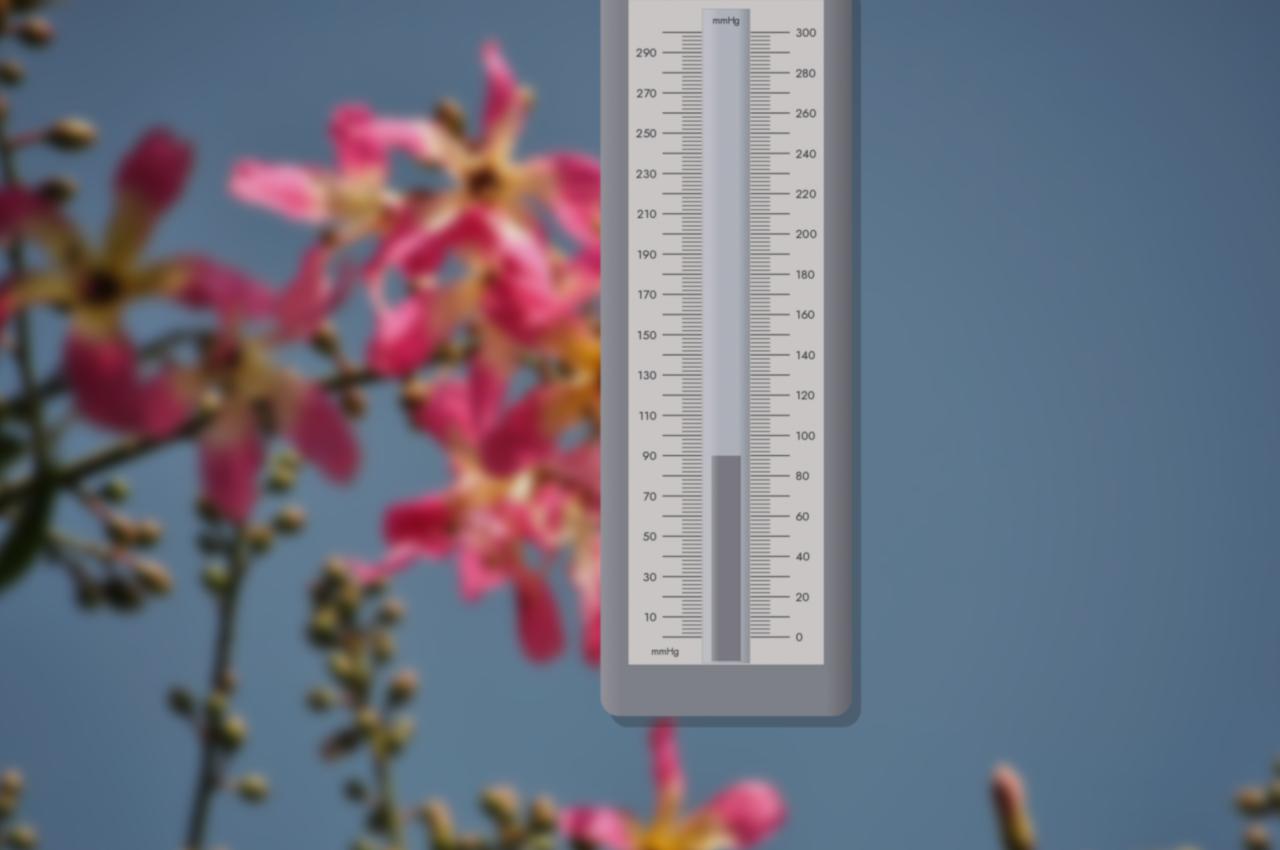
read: 90 mmHg
